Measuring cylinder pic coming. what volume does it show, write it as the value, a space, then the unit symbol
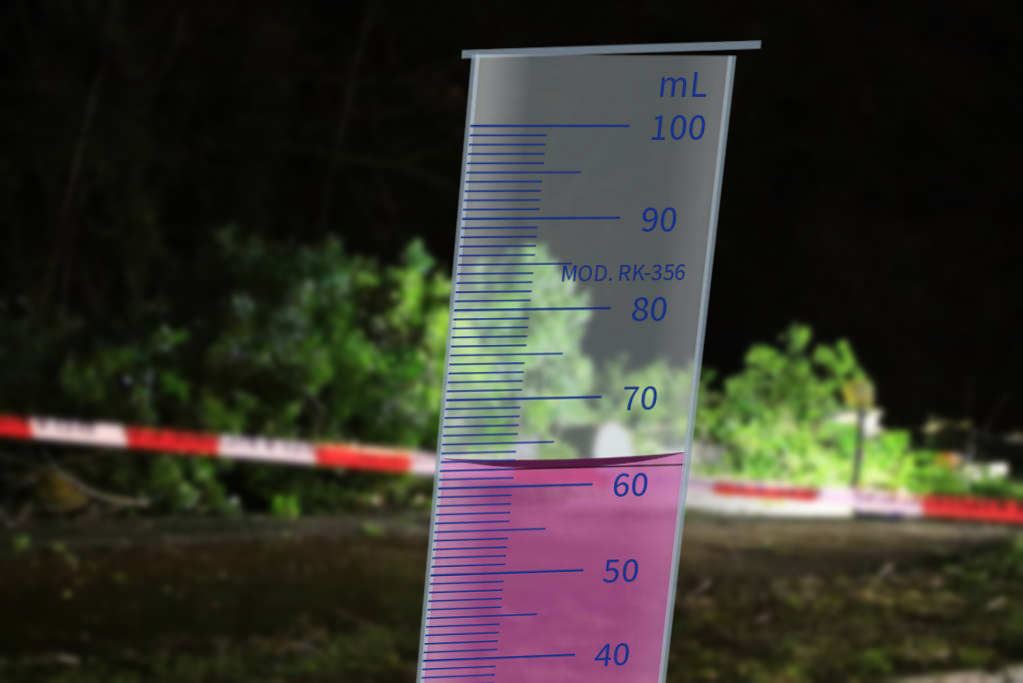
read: 62 mL
